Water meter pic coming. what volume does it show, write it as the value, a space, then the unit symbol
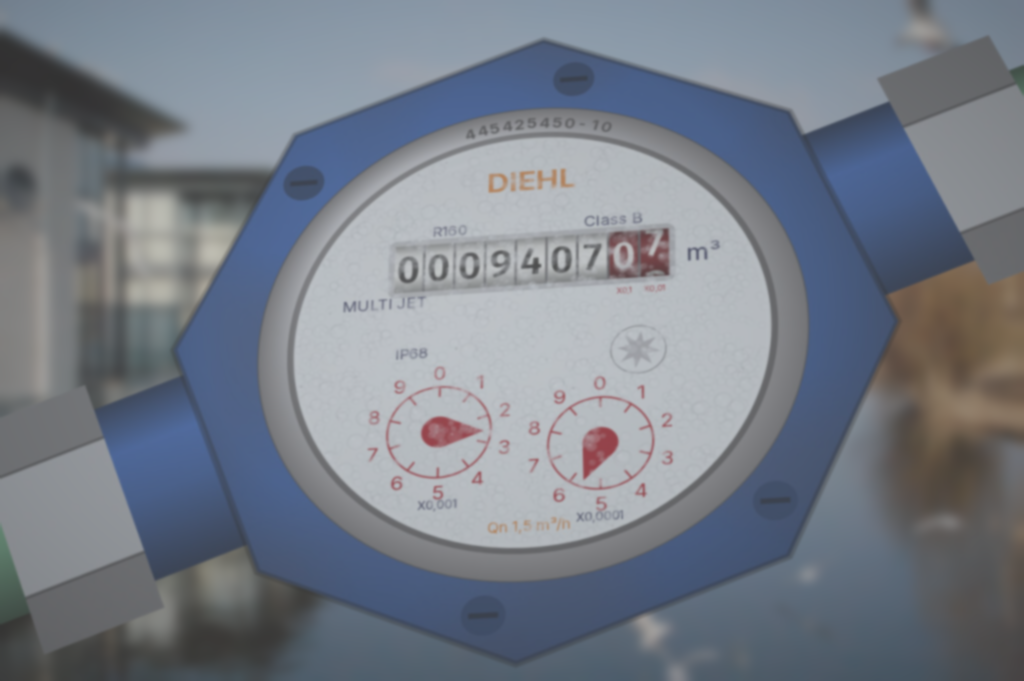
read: 9407.0725 m³
